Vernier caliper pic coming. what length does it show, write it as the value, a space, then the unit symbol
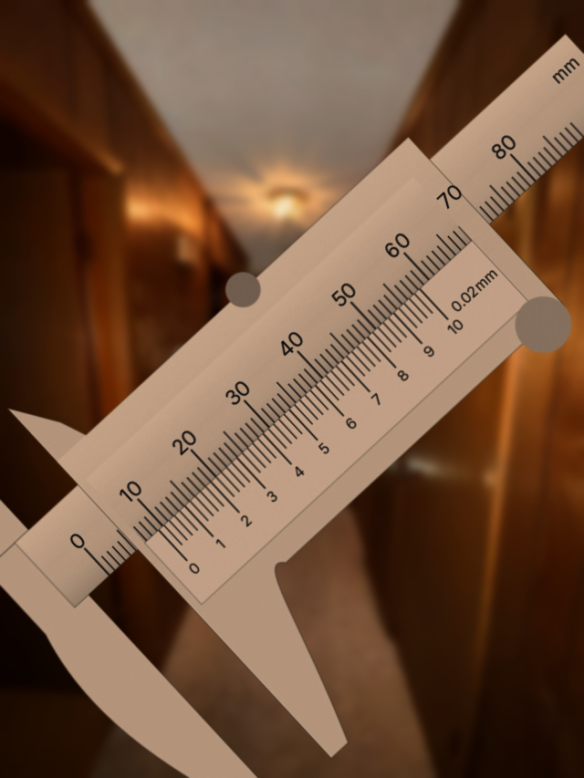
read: 9.2 mm
